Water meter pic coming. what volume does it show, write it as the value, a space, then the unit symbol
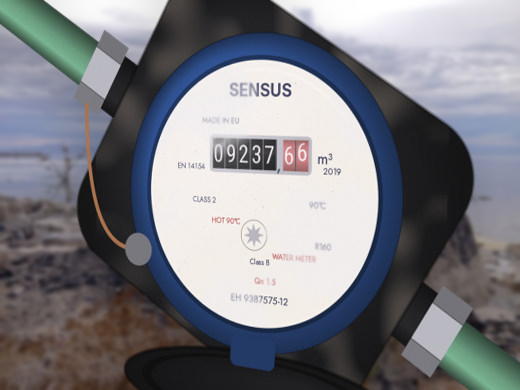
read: 9237.66 m³
